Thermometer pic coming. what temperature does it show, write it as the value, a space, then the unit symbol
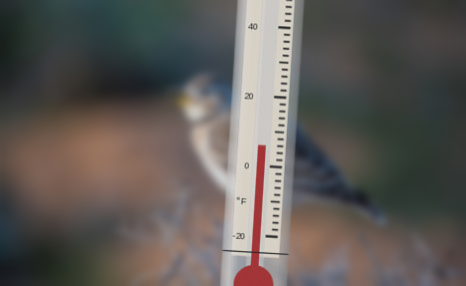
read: 6 °F
